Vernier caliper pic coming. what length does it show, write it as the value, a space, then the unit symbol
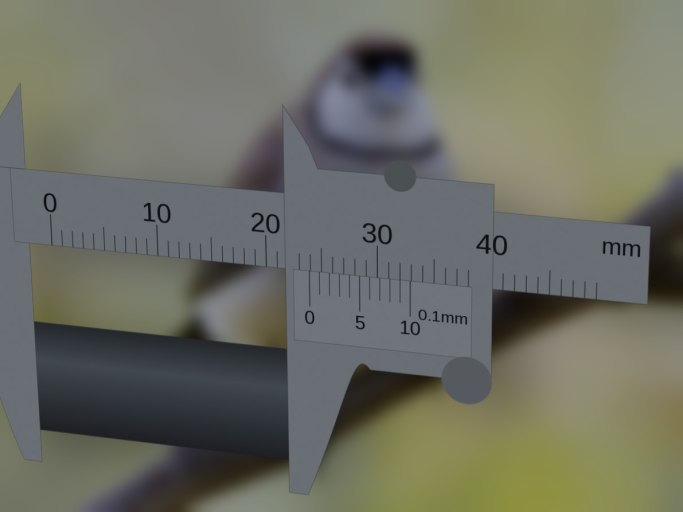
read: 23.9 mm
